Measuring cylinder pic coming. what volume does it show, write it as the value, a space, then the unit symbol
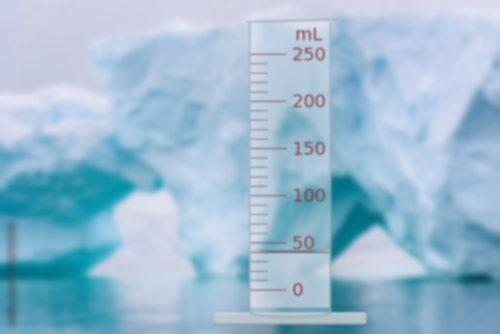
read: 40 mL
